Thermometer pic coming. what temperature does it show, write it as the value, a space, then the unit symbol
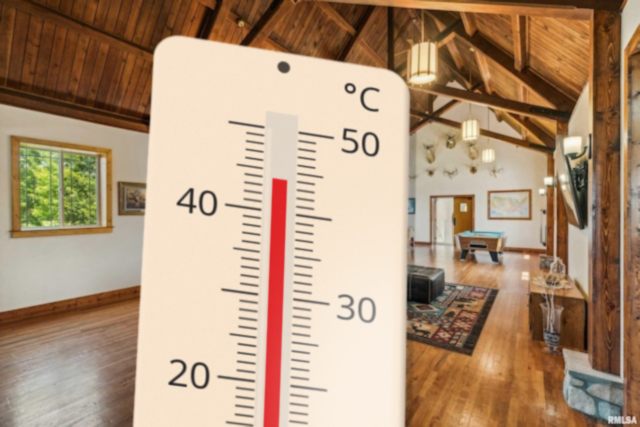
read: 44 °C
